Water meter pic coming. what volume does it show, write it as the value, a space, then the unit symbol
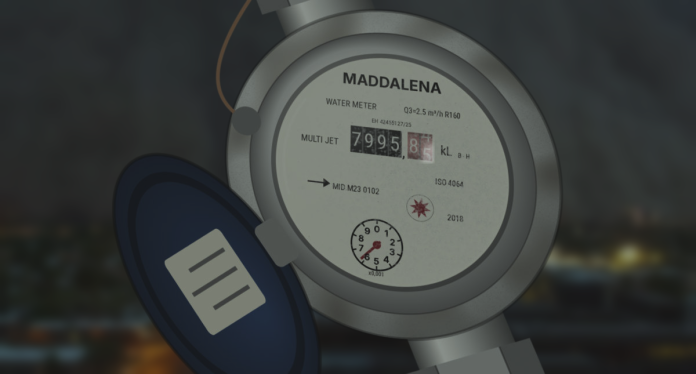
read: 7995.846 kL
